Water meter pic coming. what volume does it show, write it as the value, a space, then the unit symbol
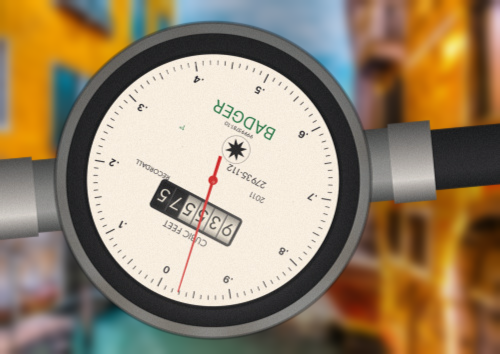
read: 935574.97 ft³
